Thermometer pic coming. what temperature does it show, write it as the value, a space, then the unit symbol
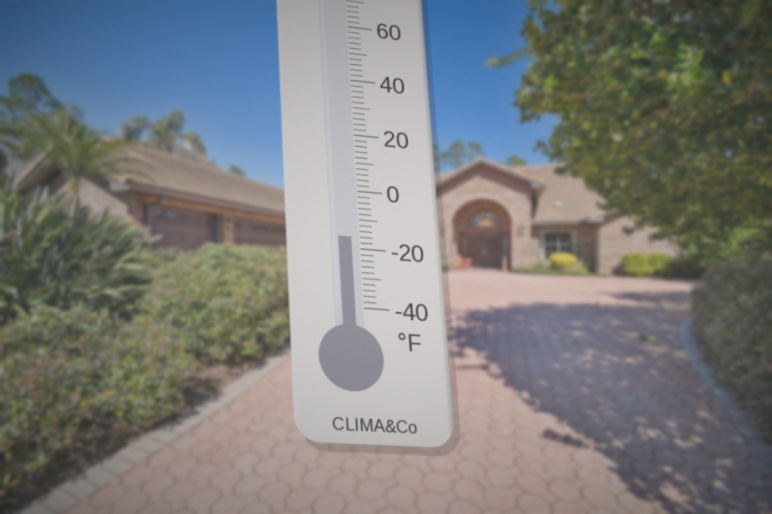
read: -16 °F
